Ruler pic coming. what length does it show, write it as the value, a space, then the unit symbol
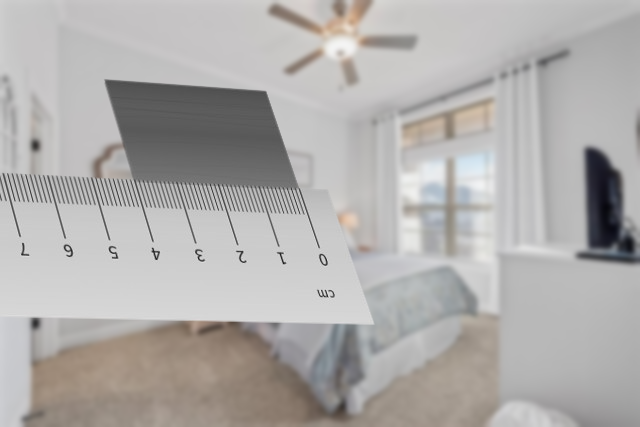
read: 4 cm
